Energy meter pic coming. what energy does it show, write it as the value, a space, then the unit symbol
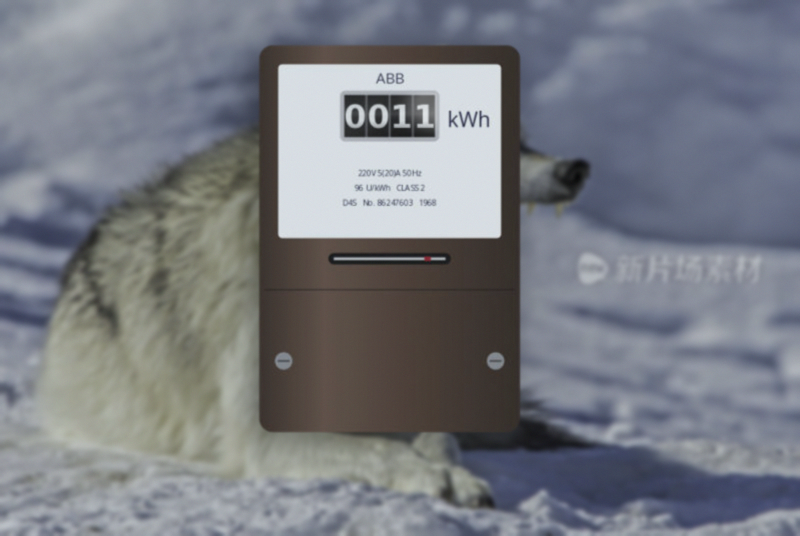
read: 11 kWh
